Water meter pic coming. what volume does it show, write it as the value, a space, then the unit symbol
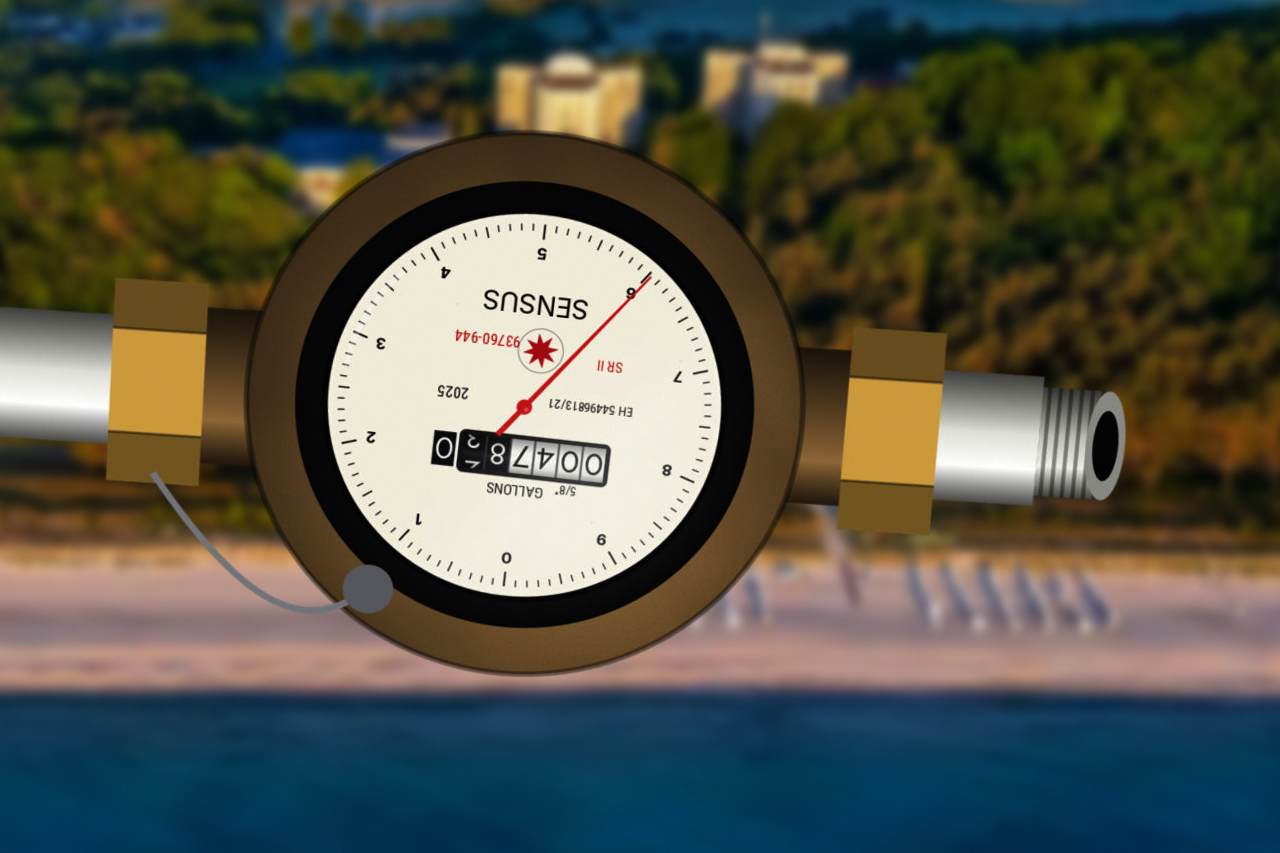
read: 47826.0 gal
